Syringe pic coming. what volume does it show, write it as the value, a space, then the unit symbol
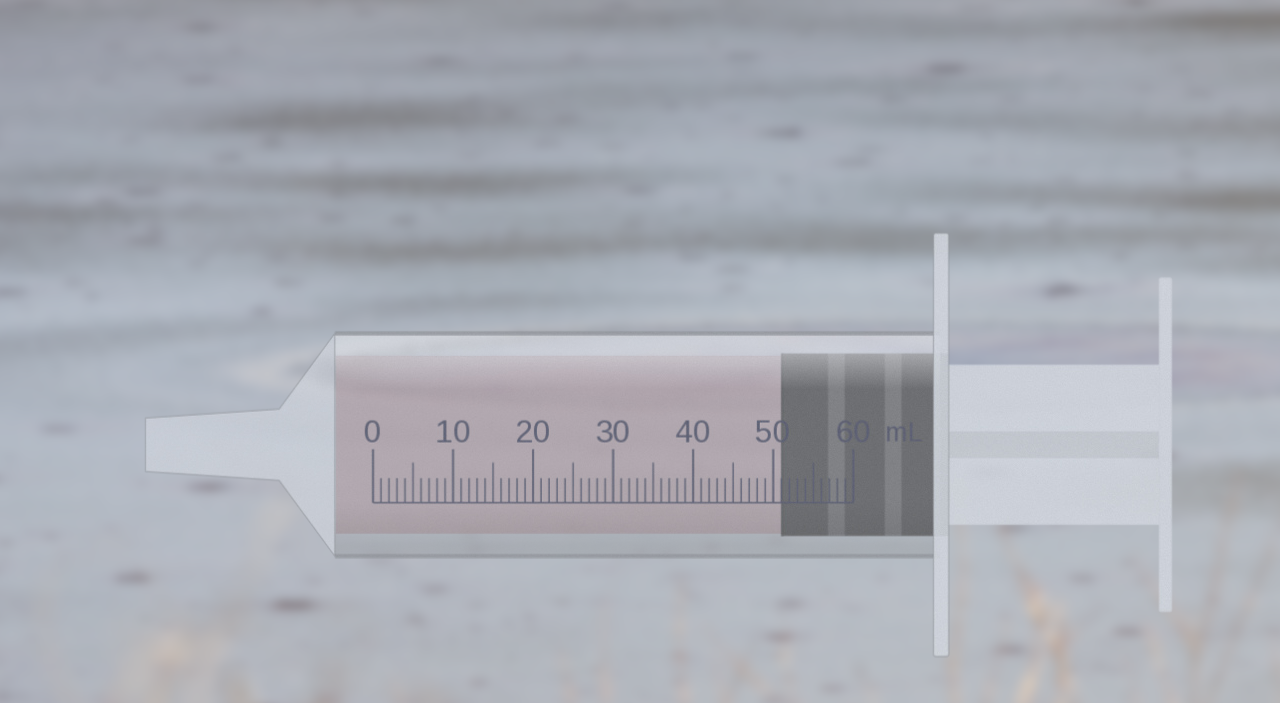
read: 51 mL
